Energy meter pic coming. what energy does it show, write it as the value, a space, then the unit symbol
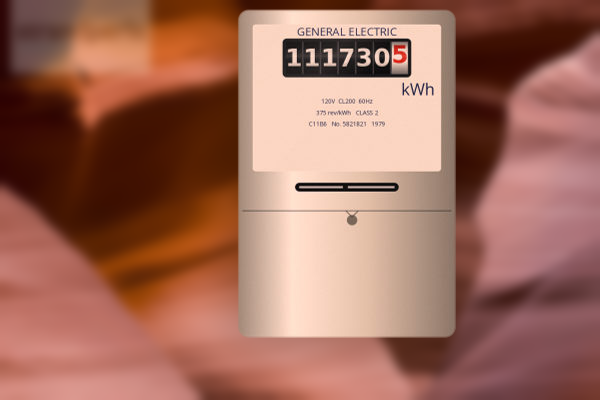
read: 111730.5 kWh
